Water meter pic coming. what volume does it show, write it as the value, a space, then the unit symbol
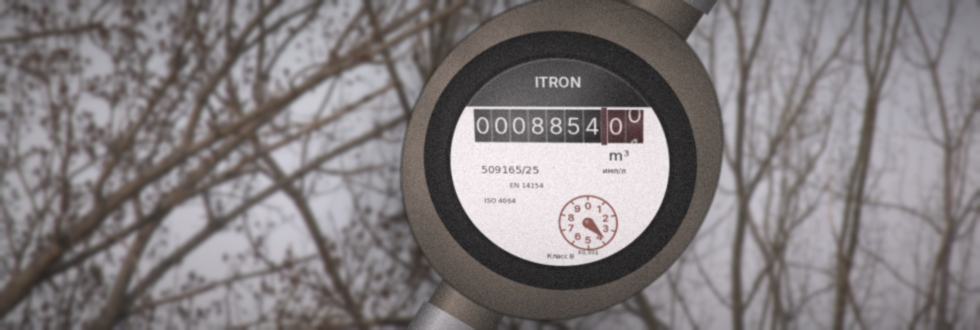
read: 8854.003 m³
